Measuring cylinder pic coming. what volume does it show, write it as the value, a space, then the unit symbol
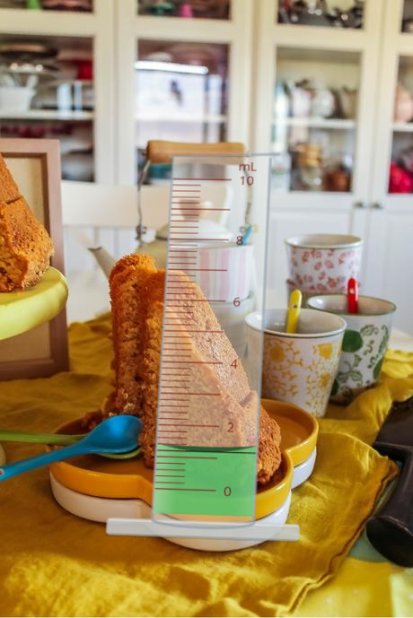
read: 1.2 mL
